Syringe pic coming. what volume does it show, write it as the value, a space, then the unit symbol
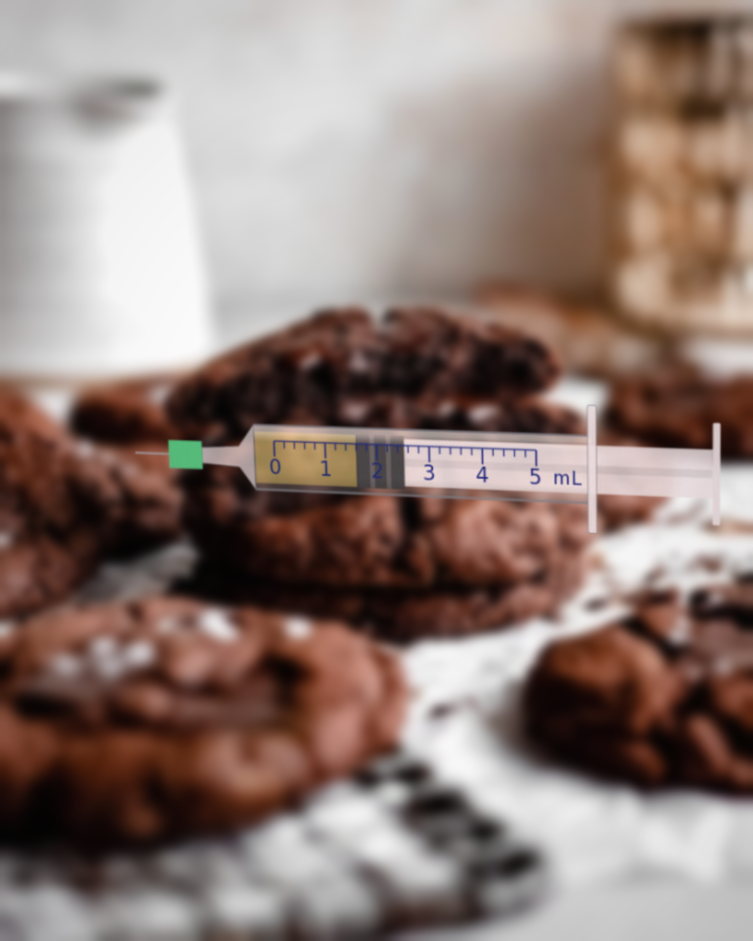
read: 1.6 mL
